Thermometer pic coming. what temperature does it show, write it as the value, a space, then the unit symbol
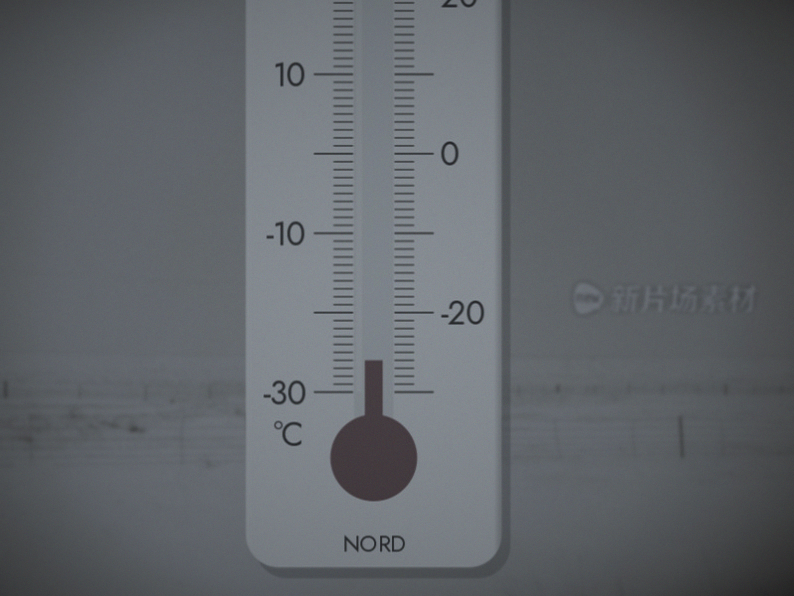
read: -26 °C
